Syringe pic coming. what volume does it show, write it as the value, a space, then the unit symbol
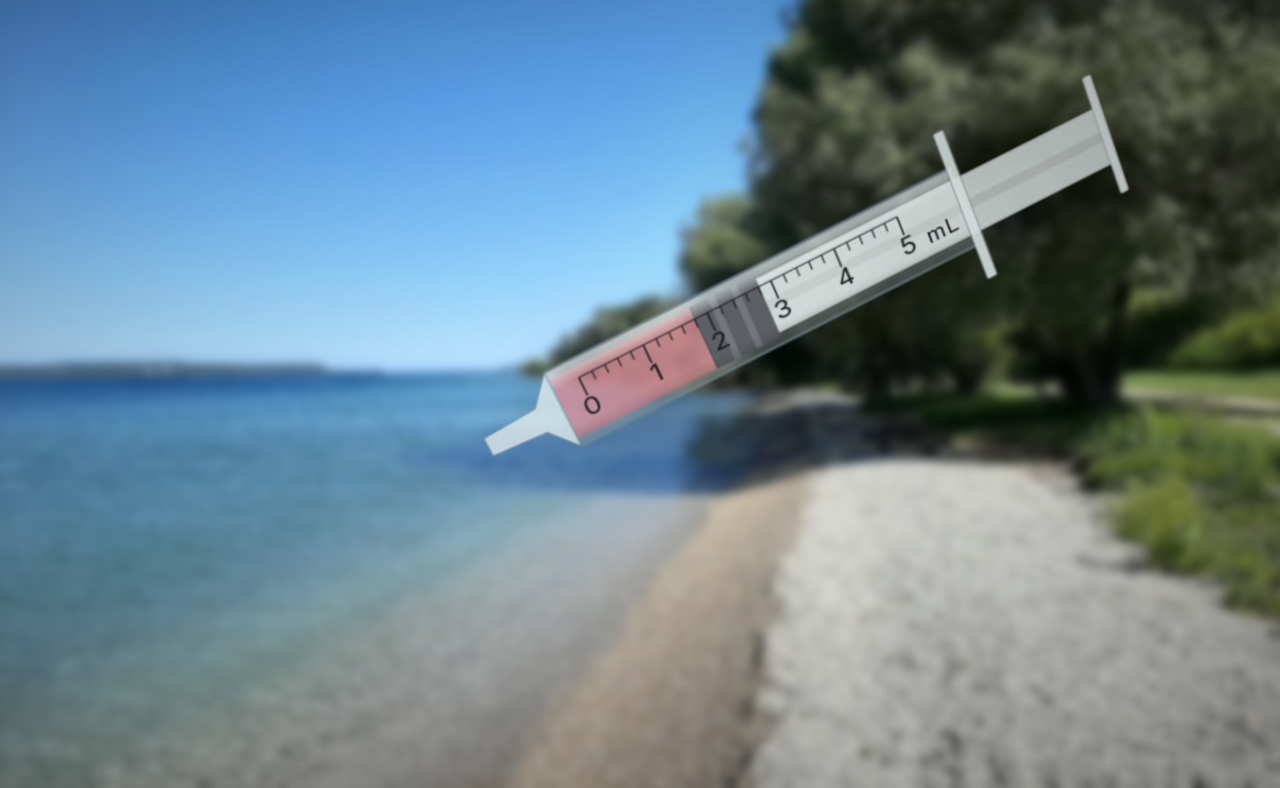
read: 1.8 mL
